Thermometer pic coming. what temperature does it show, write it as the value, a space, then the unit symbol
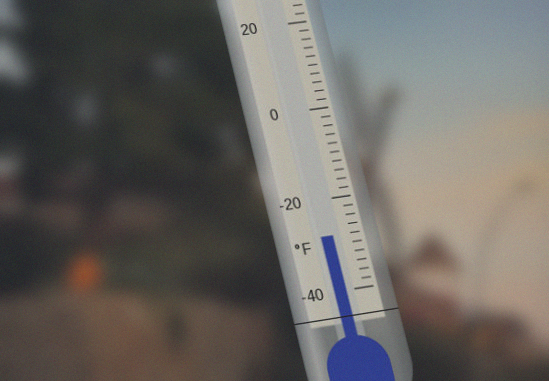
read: -28 °F
